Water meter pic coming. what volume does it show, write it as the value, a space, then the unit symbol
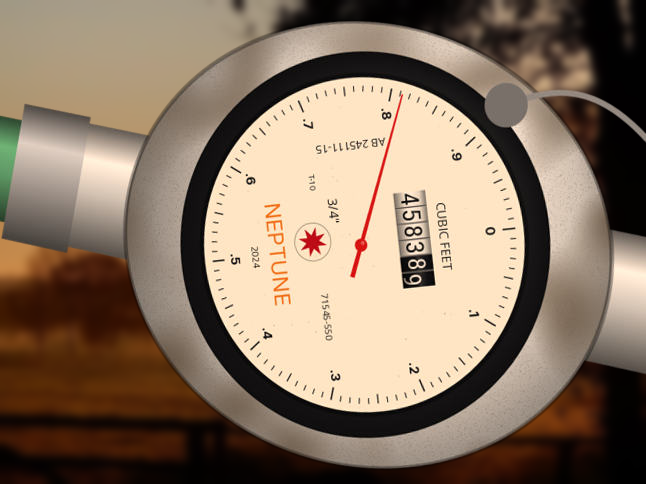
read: 458388.81 ft³
